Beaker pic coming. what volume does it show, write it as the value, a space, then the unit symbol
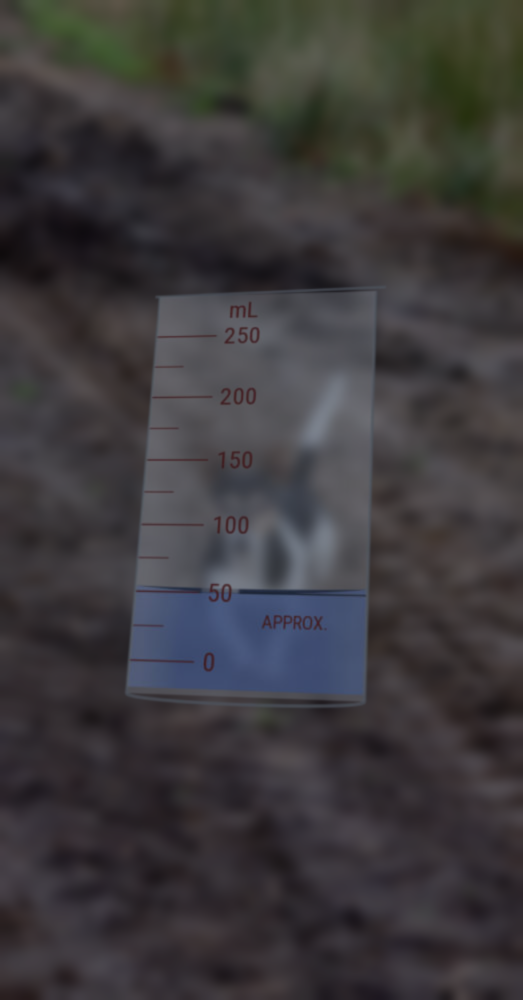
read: 50 mL
